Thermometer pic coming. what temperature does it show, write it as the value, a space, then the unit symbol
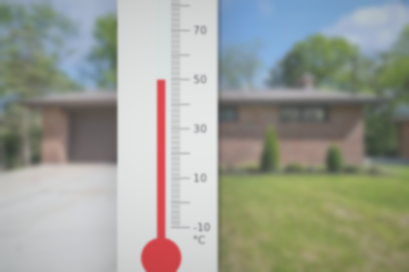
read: 50 °C
